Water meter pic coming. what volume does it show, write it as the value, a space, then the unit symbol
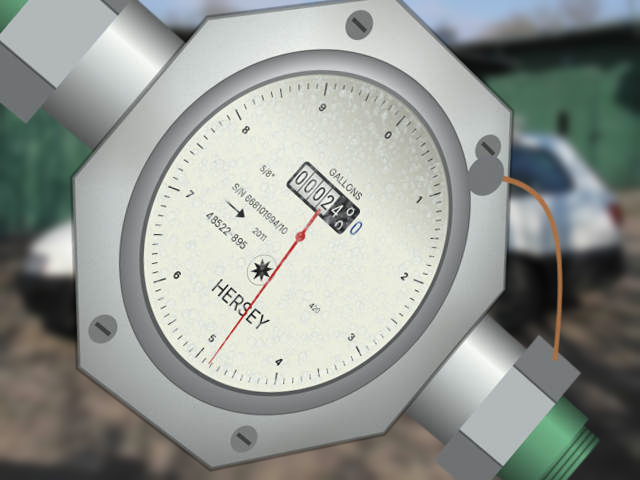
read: 2484.8 gal
